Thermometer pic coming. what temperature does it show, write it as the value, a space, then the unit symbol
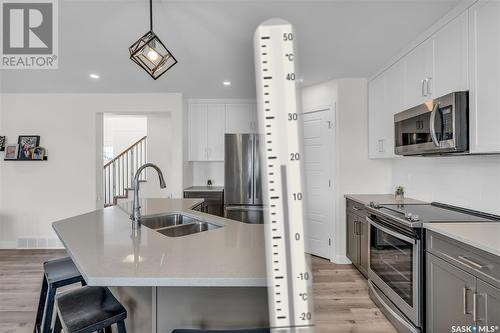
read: 18 °C
